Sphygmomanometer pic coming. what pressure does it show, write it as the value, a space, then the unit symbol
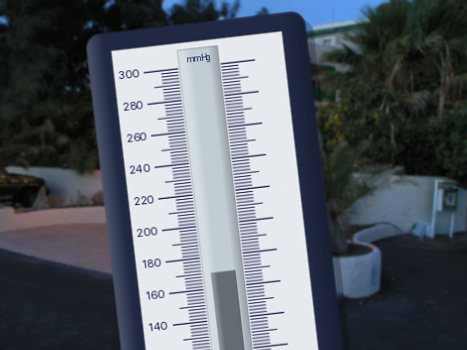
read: 170 mmHg
